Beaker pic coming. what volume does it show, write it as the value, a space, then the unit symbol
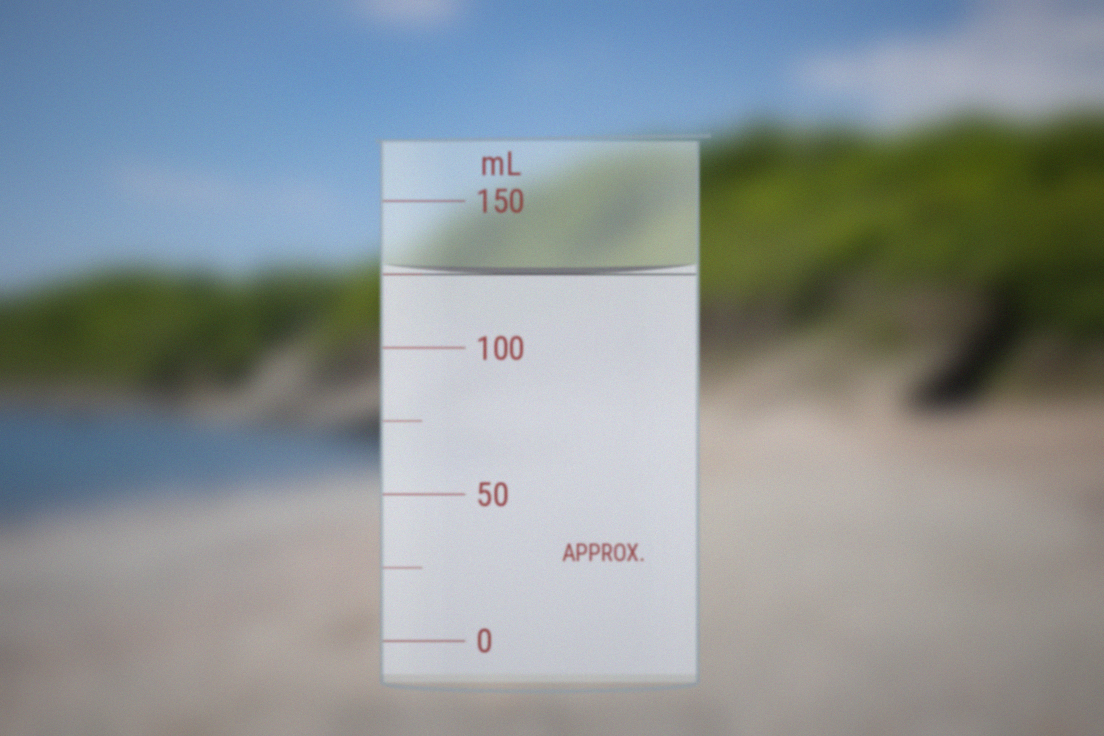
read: 125 mL
